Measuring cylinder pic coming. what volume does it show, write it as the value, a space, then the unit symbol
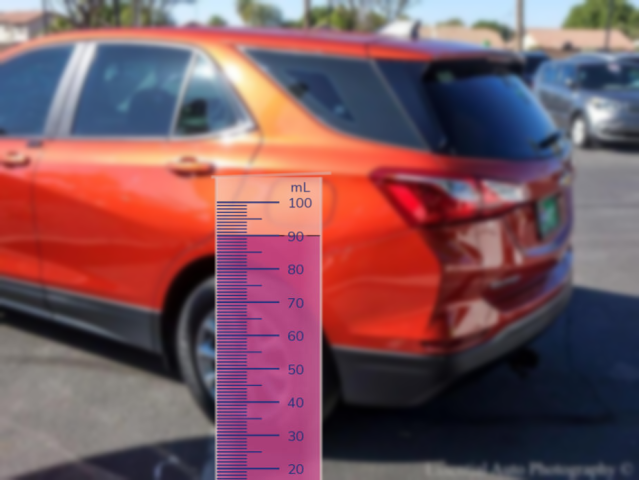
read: 90 mL
